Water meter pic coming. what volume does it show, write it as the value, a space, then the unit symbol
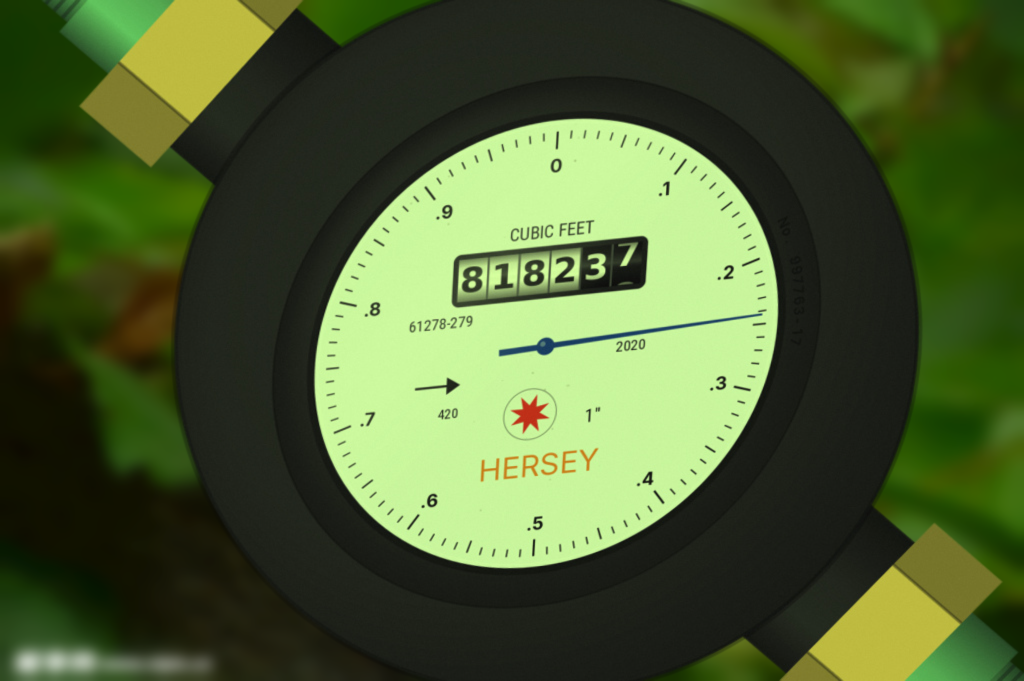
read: 818237.24 ft³
